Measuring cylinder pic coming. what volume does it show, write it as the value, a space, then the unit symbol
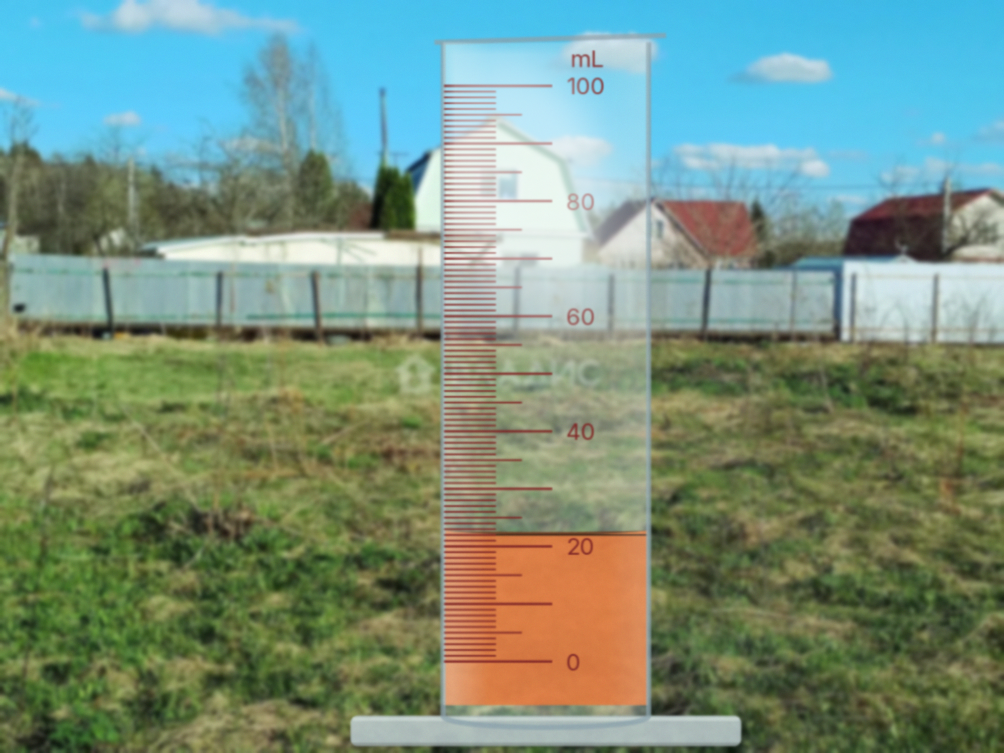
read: 22 mL
